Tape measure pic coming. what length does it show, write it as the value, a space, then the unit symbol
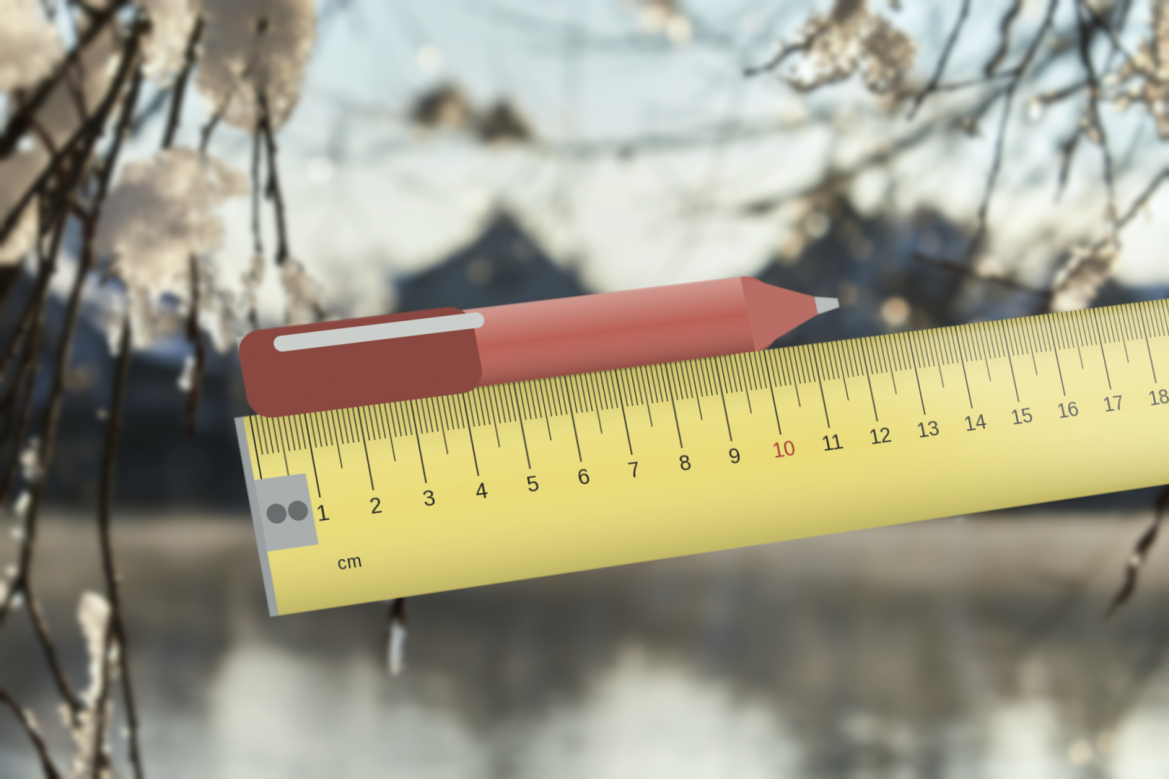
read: 11.7 cm
